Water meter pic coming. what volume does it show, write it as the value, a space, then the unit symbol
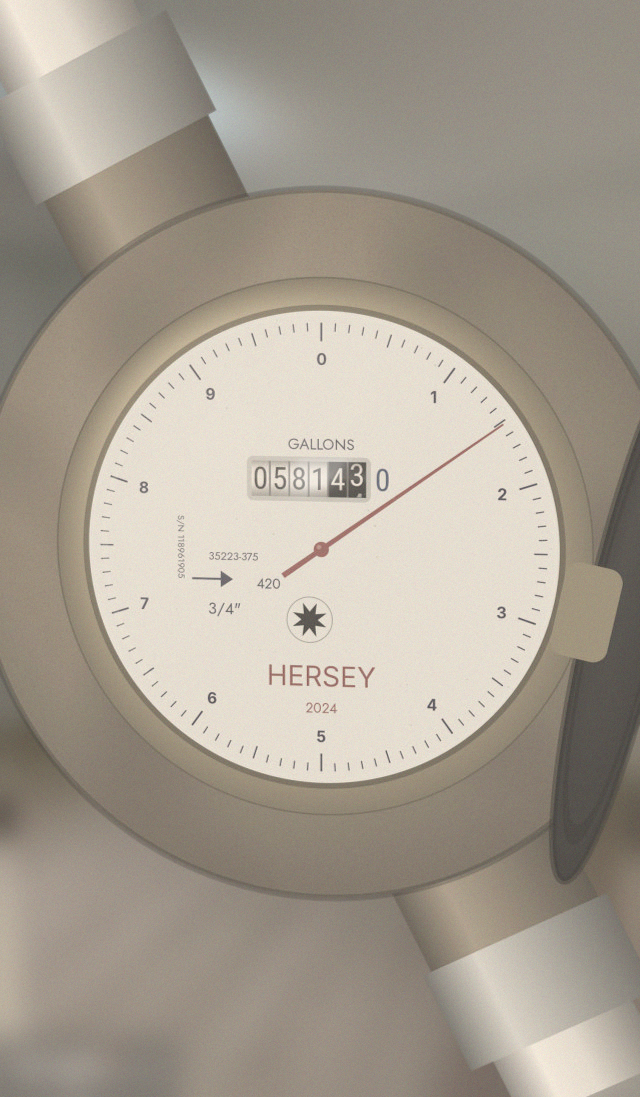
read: 581431.5 gal
